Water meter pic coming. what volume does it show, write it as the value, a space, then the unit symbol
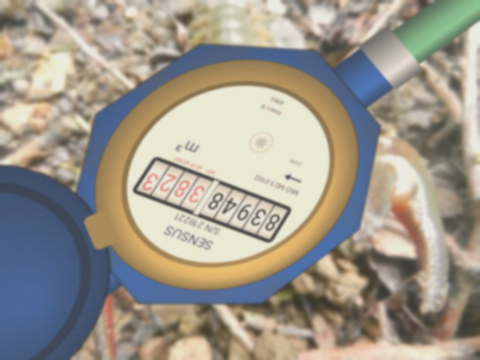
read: 83948.3823 m³
